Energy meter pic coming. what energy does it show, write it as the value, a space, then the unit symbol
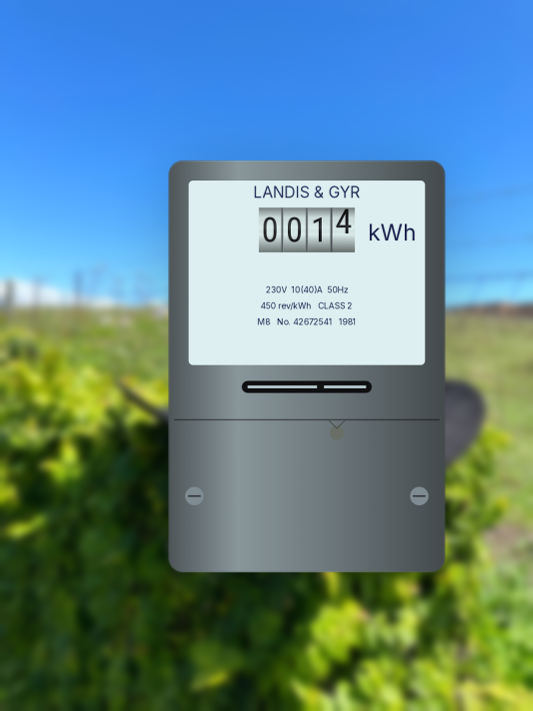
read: 14 kWh
